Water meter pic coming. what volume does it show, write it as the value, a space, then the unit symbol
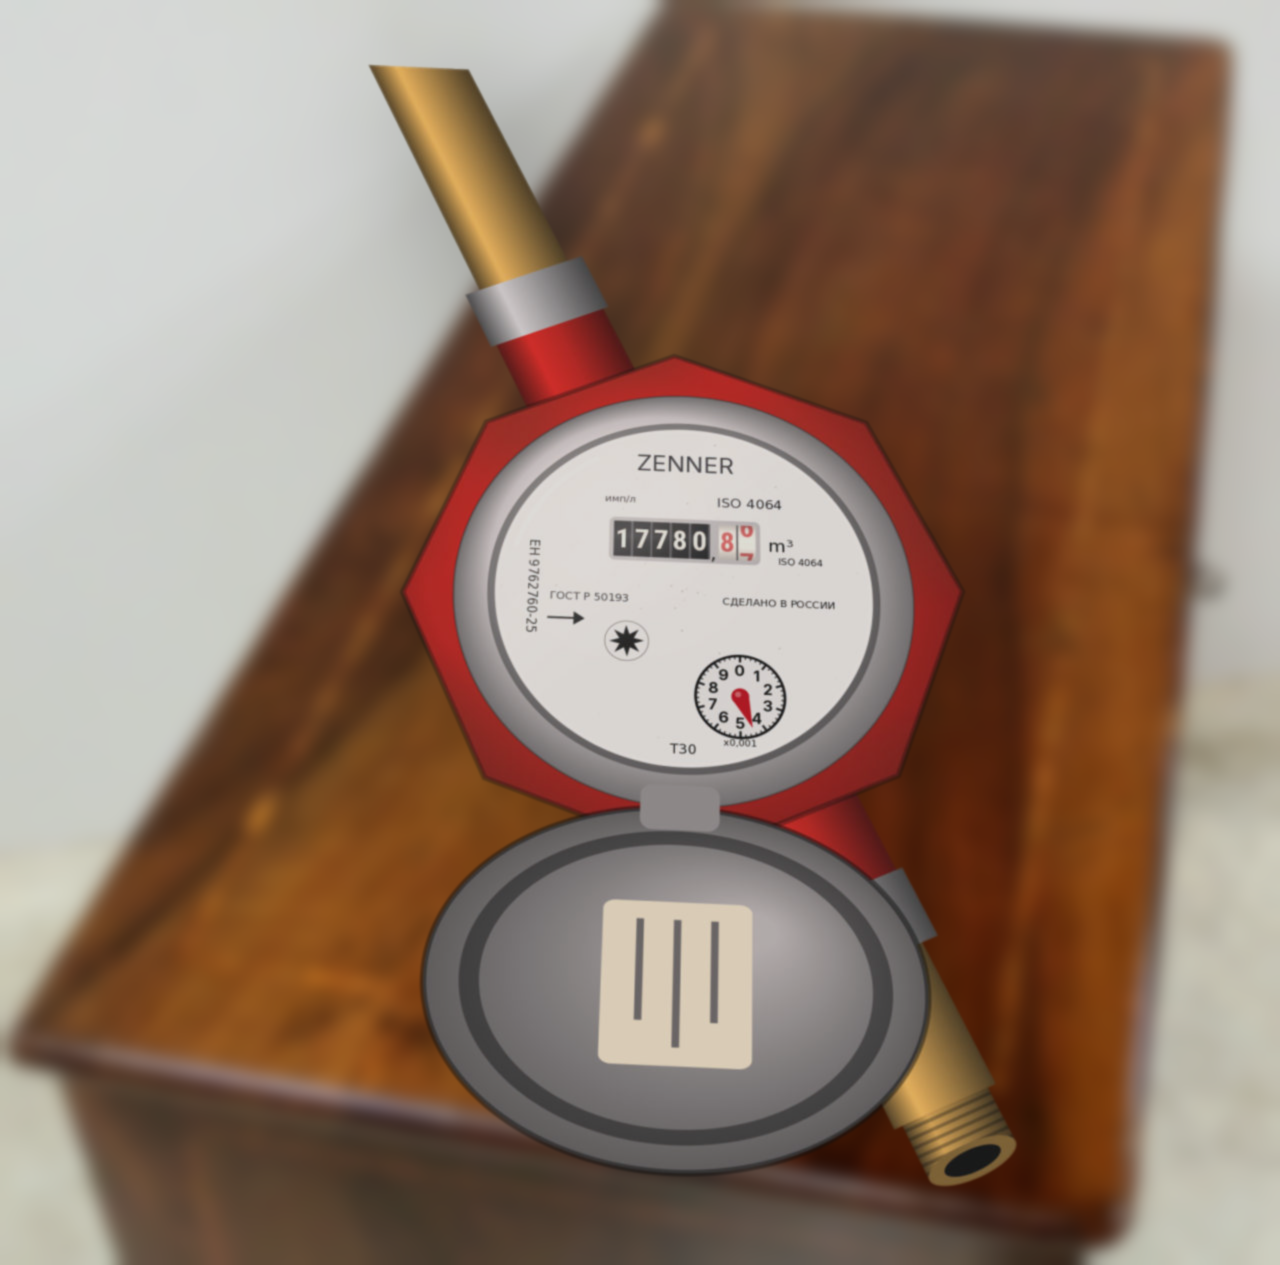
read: 17780.864 m³
